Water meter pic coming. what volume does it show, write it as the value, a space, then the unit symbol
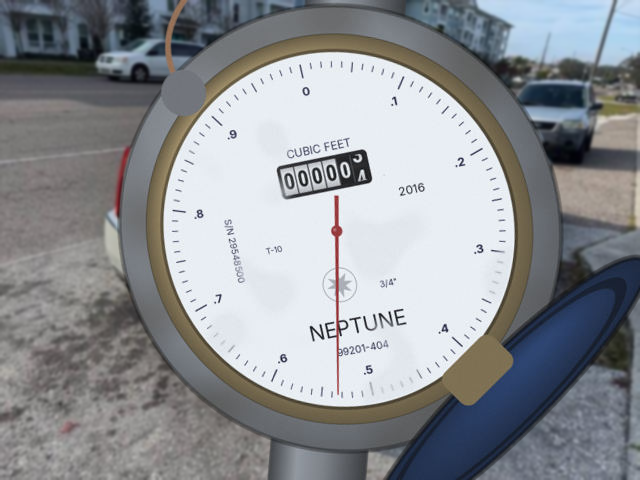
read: 3.53 ft³
